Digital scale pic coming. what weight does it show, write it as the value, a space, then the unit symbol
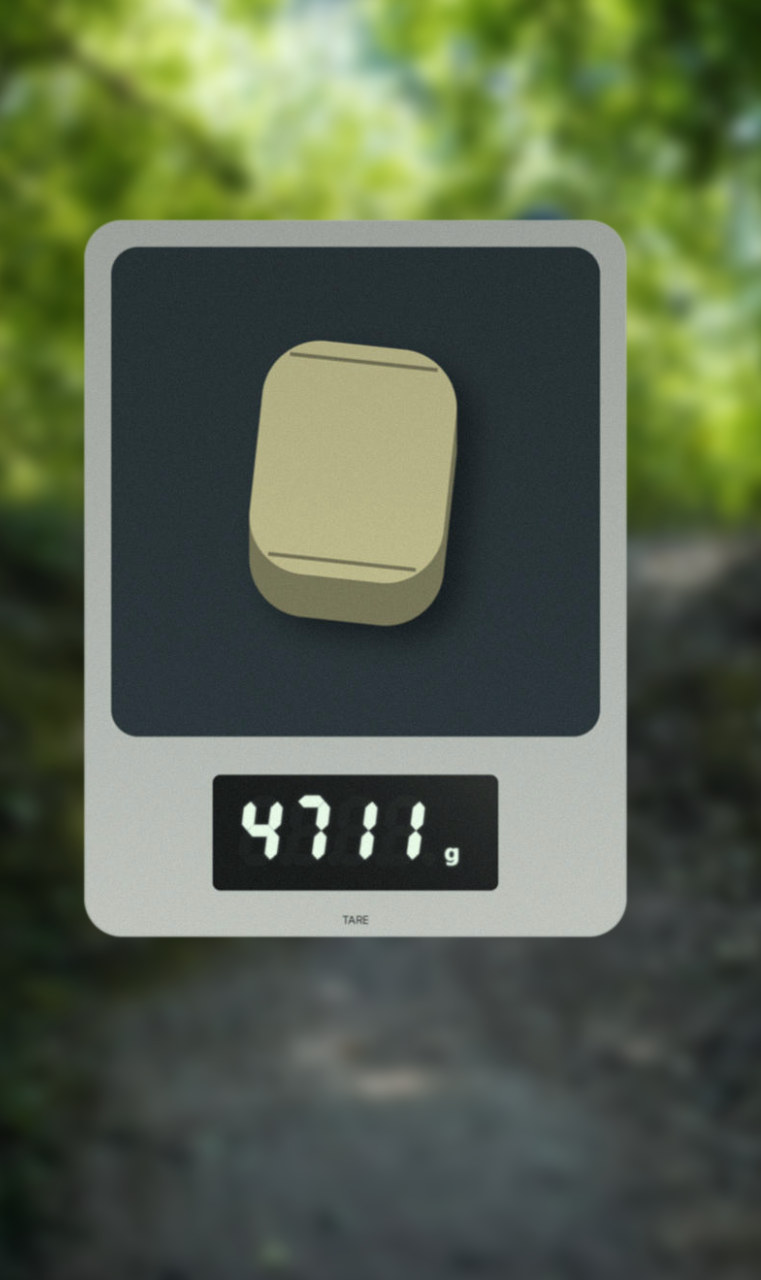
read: 4711 g
